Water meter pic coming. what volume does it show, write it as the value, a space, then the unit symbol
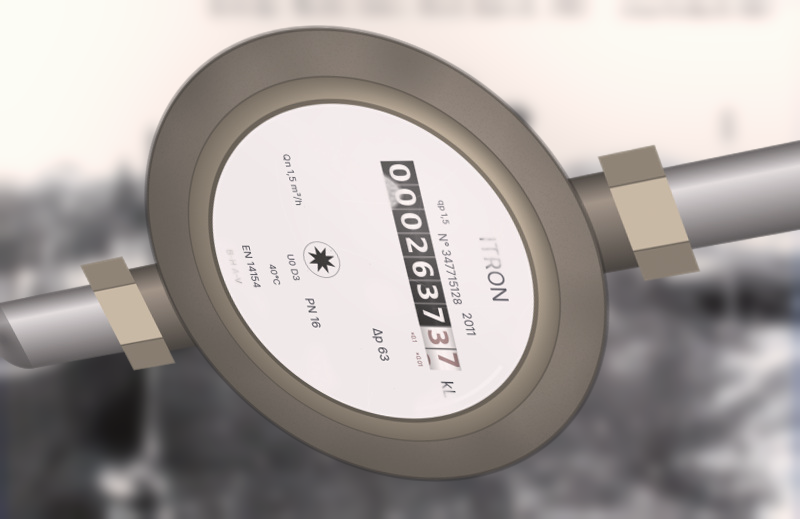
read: 2637.37 kL
